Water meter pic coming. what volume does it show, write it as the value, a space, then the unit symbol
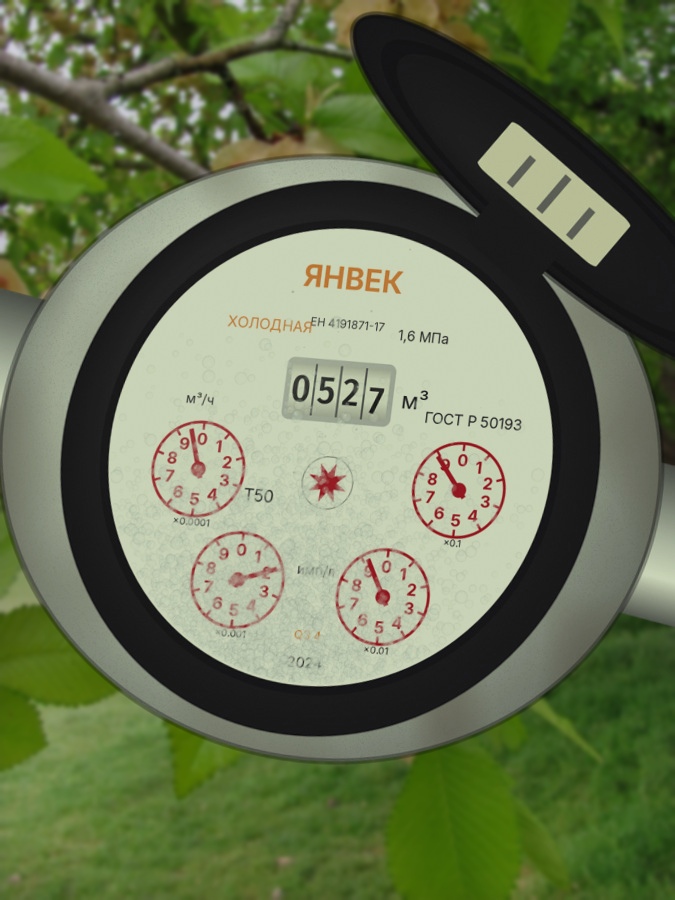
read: 526.8919 m³
